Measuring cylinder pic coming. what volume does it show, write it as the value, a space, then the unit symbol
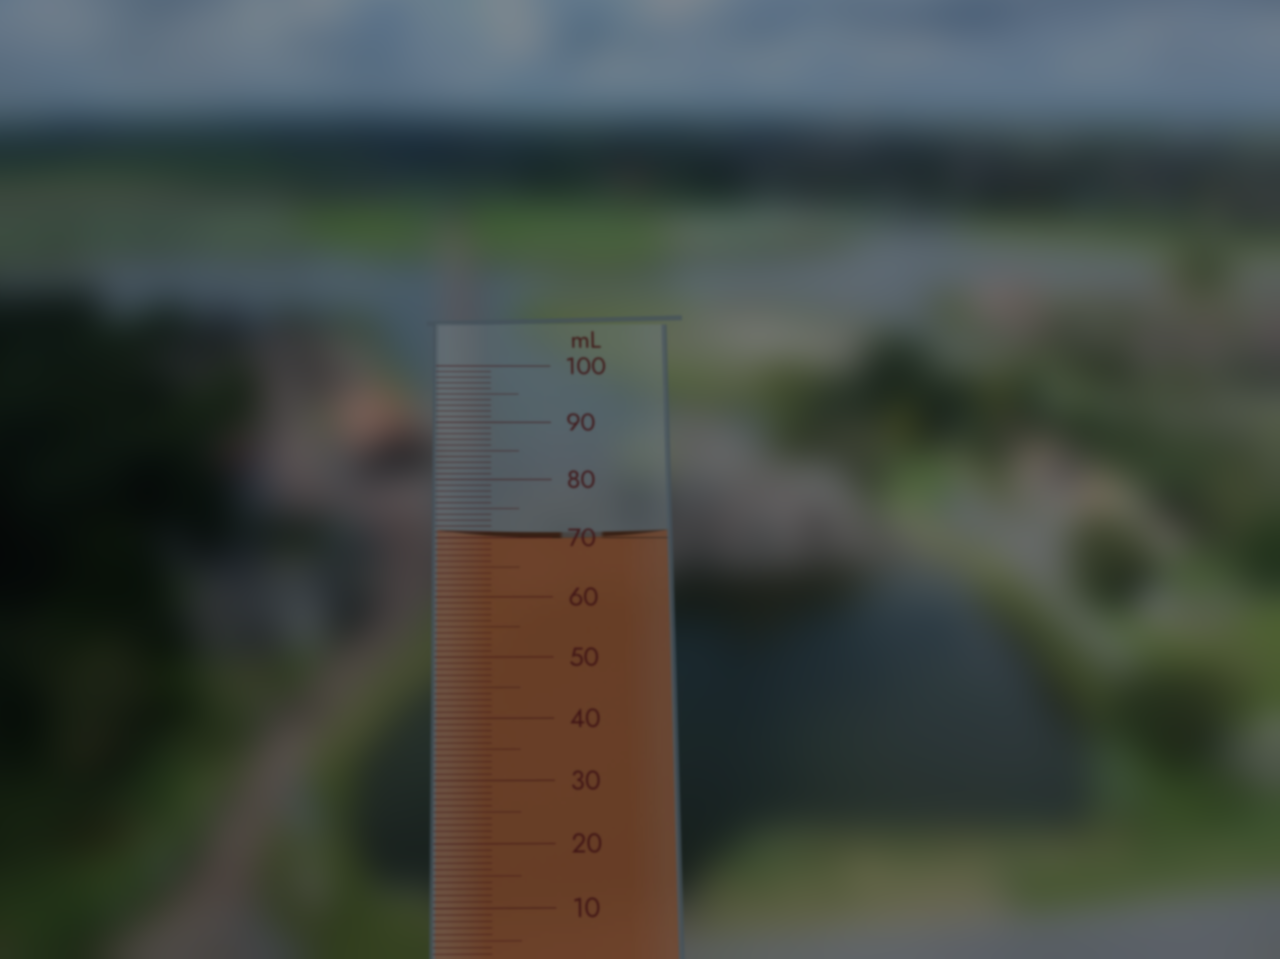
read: 70 mL
